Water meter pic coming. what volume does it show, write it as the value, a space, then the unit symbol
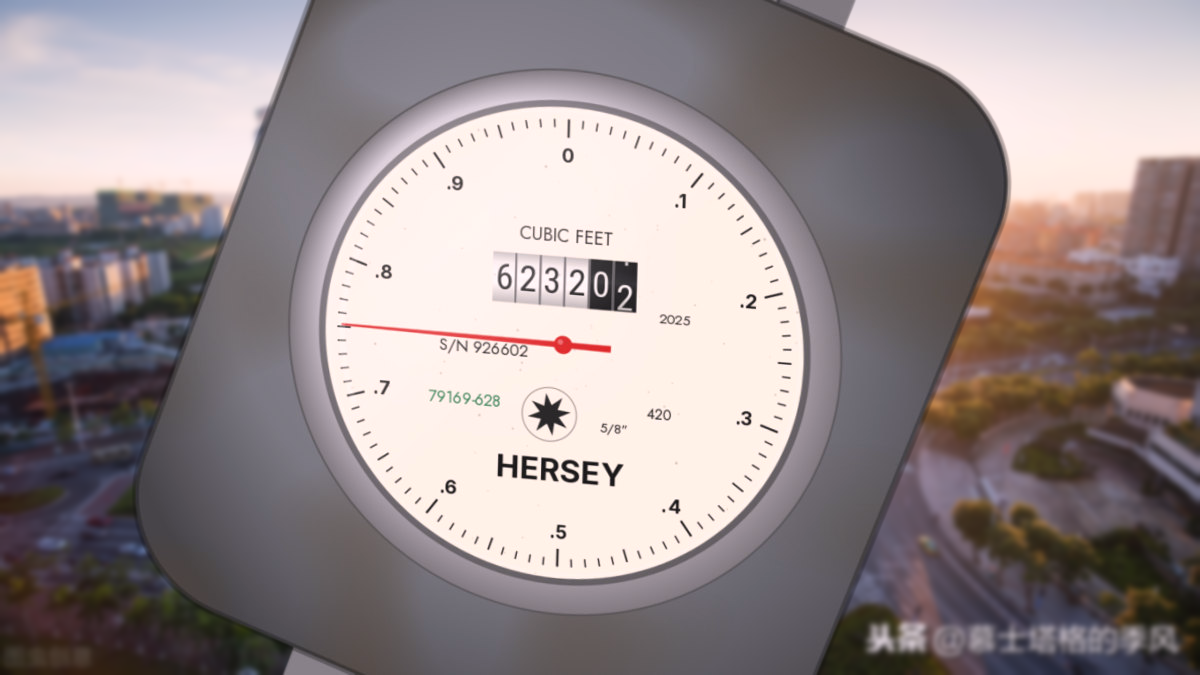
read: 623201.75 ft³
